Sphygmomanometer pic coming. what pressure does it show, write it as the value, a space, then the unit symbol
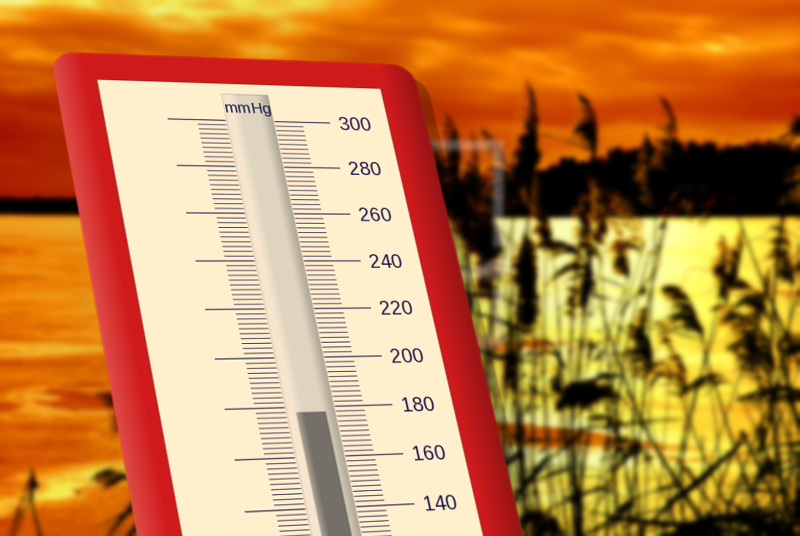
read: 178 mmHg
